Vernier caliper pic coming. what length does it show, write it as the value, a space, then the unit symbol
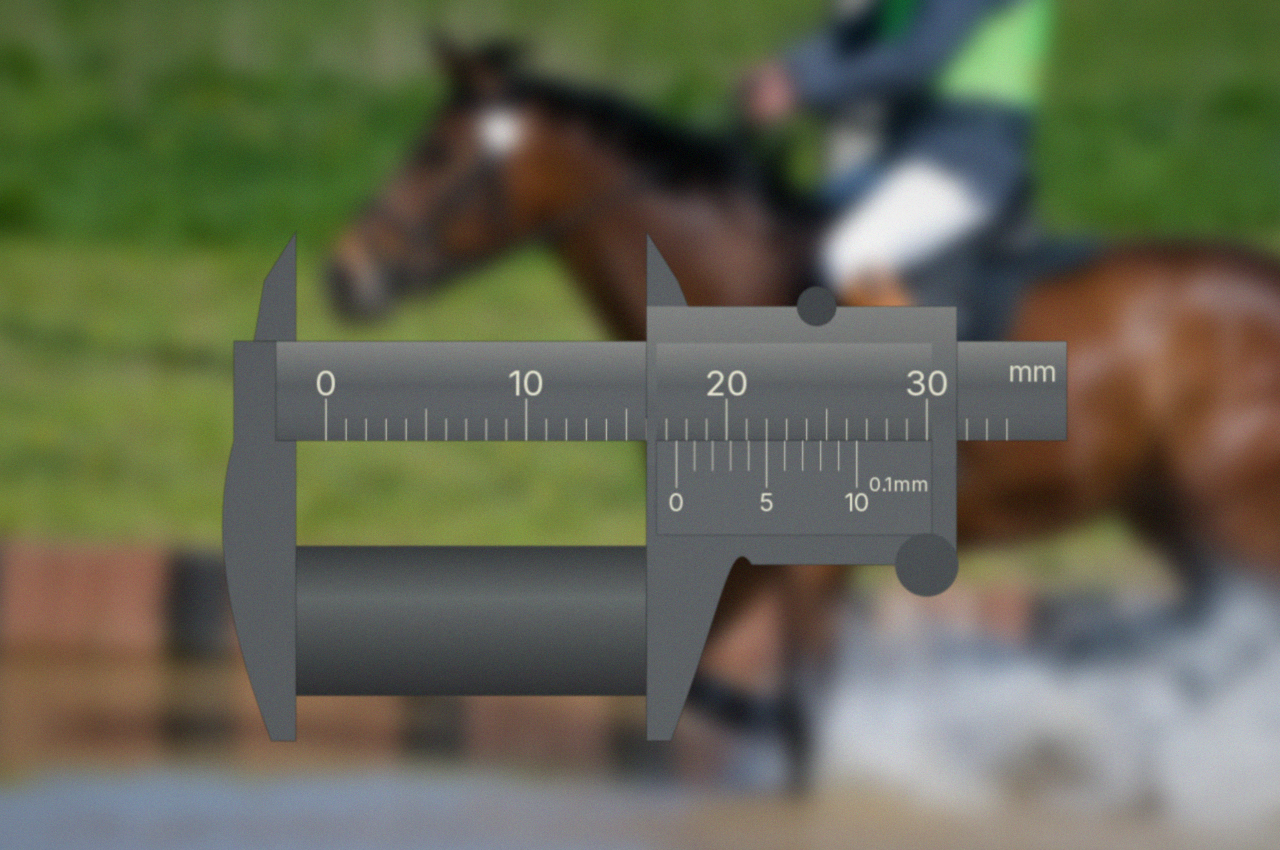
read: 17.5 mm
